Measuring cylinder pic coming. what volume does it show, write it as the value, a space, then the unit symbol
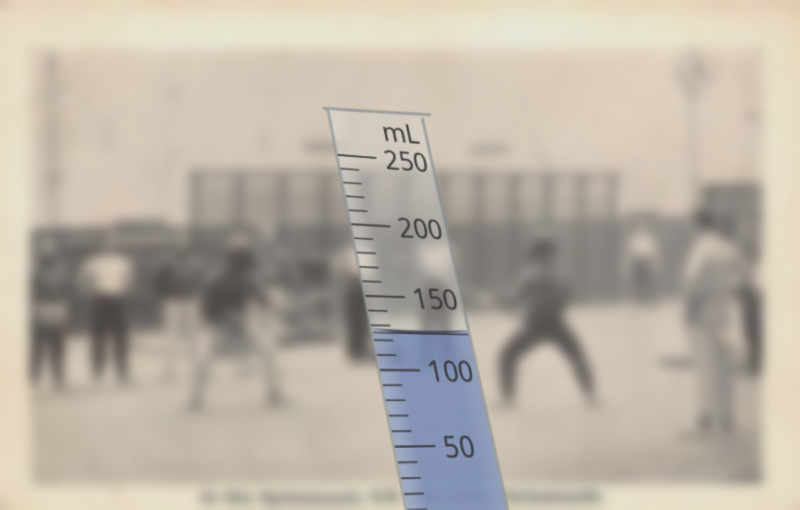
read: 125 mL
